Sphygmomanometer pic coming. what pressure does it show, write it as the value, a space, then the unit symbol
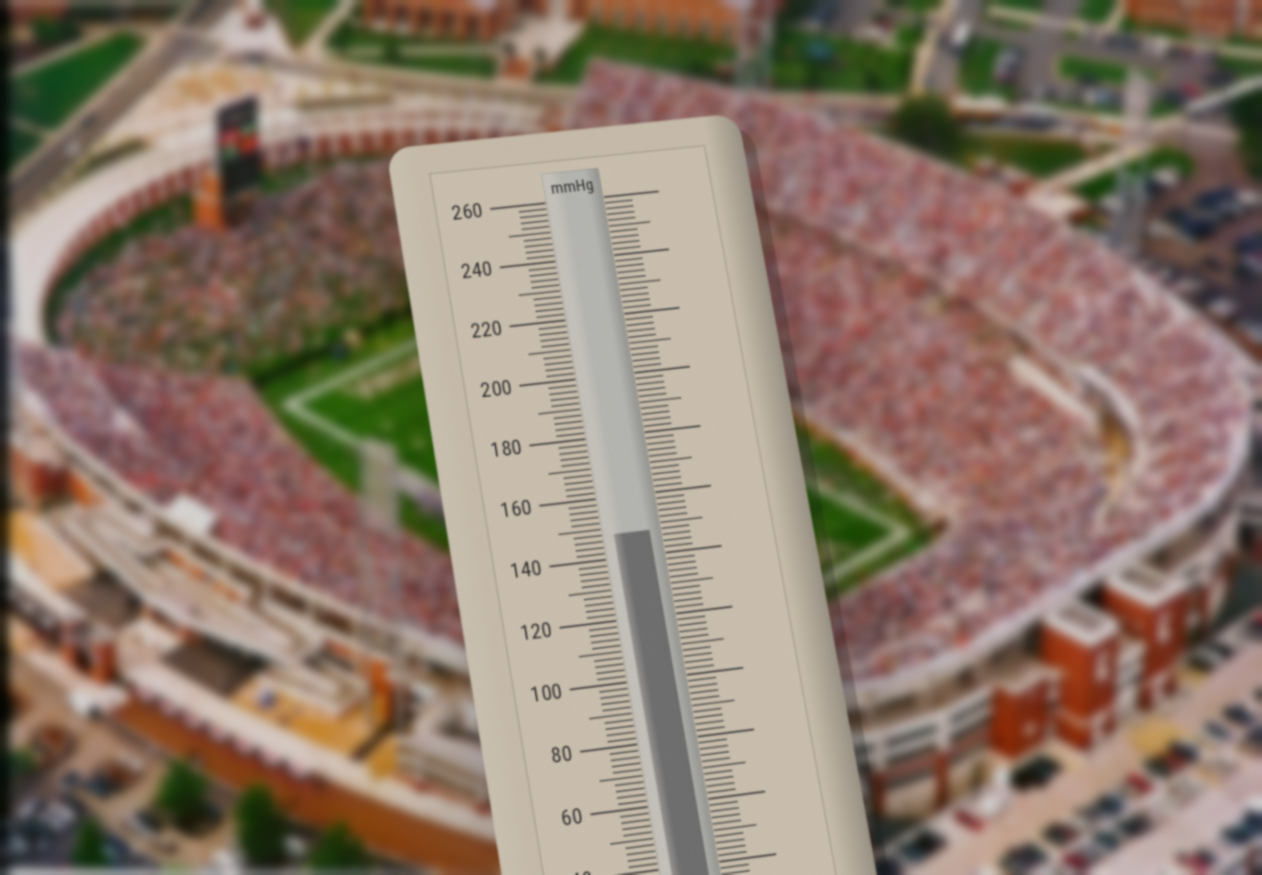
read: 148 mmHg
